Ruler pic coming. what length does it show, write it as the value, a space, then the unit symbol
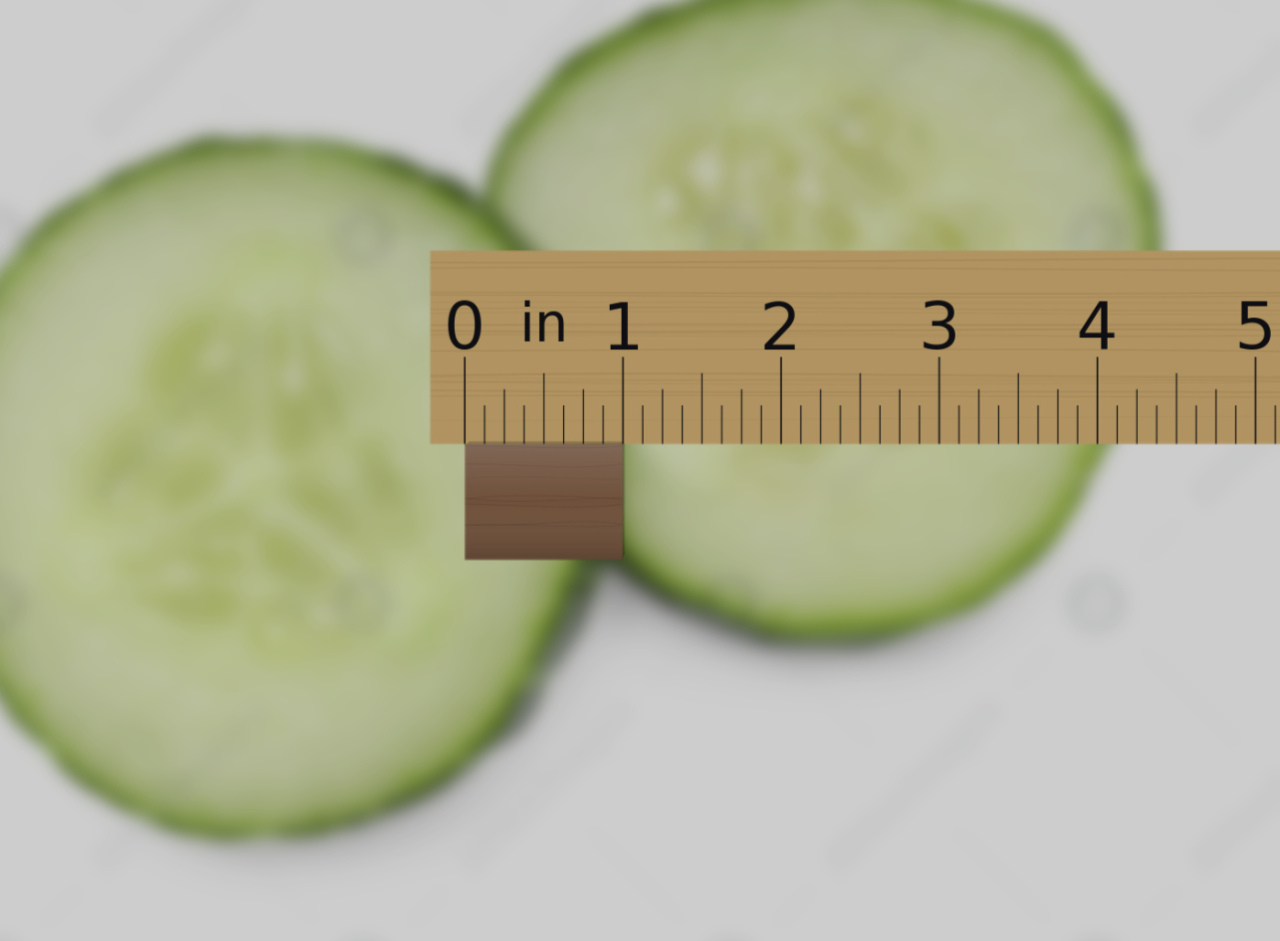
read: 1 in
